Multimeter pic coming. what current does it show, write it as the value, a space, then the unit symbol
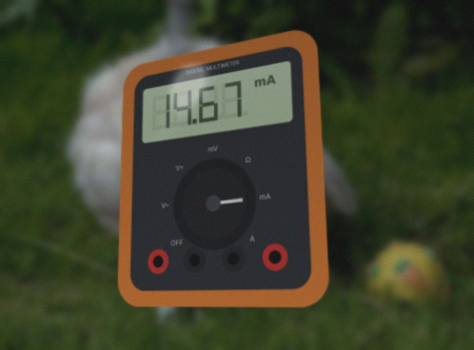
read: 14.67 mA
